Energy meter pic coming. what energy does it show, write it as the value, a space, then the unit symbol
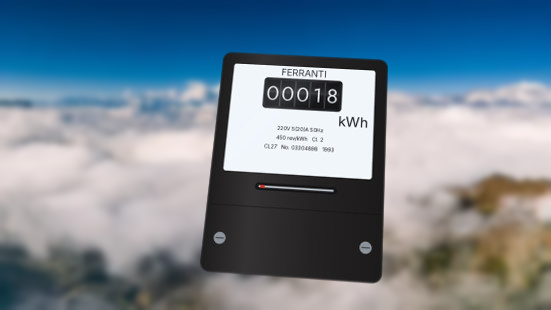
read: 18 kWh
